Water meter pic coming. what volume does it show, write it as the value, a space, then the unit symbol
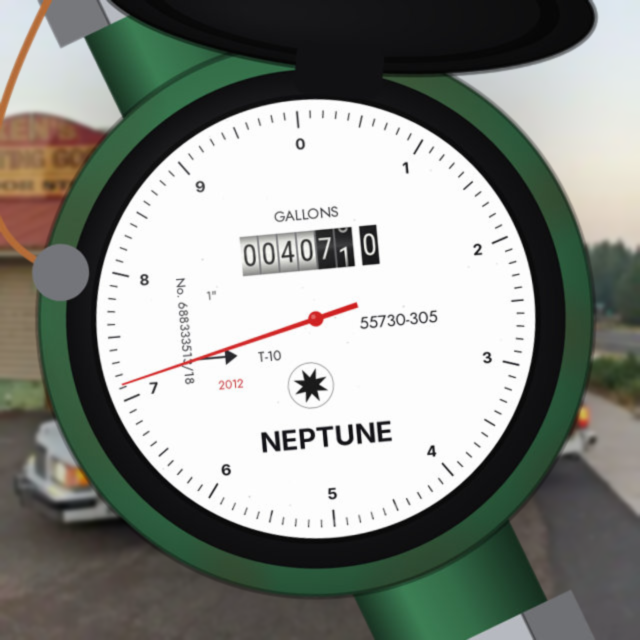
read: 40707.1 gal
